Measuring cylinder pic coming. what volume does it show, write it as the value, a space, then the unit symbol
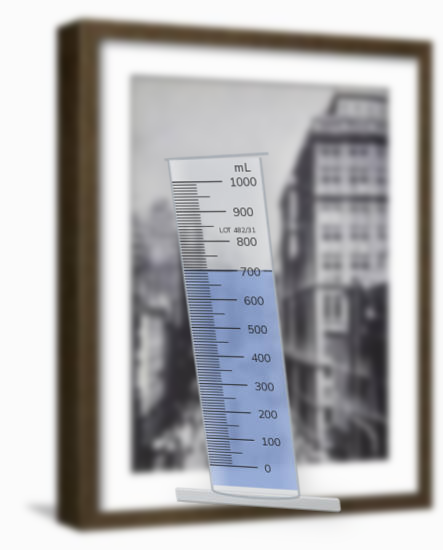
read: 700 mL
